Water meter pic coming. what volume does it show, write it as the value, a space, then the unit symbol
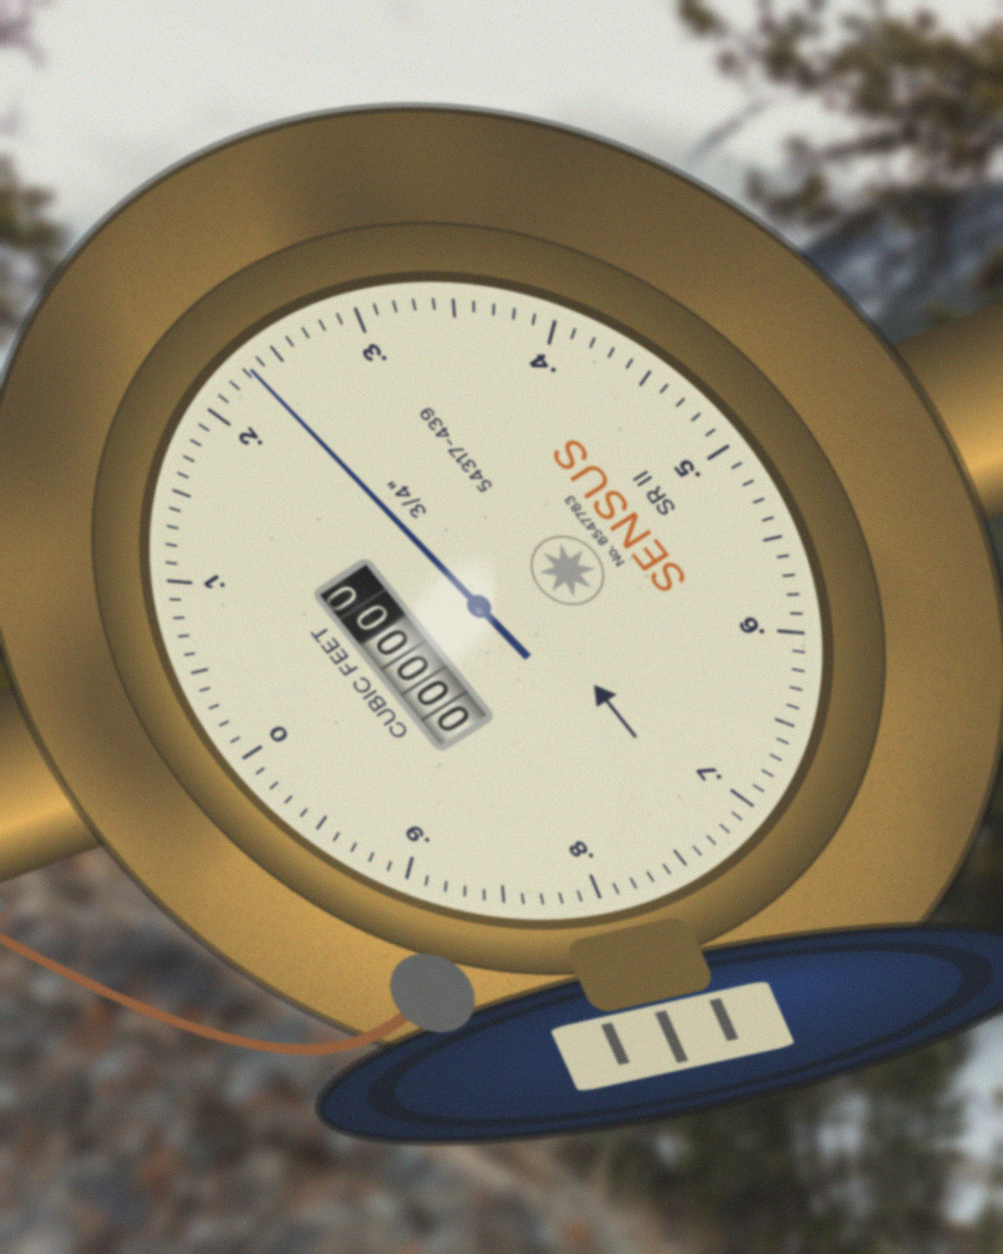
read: 0.23 ft³
